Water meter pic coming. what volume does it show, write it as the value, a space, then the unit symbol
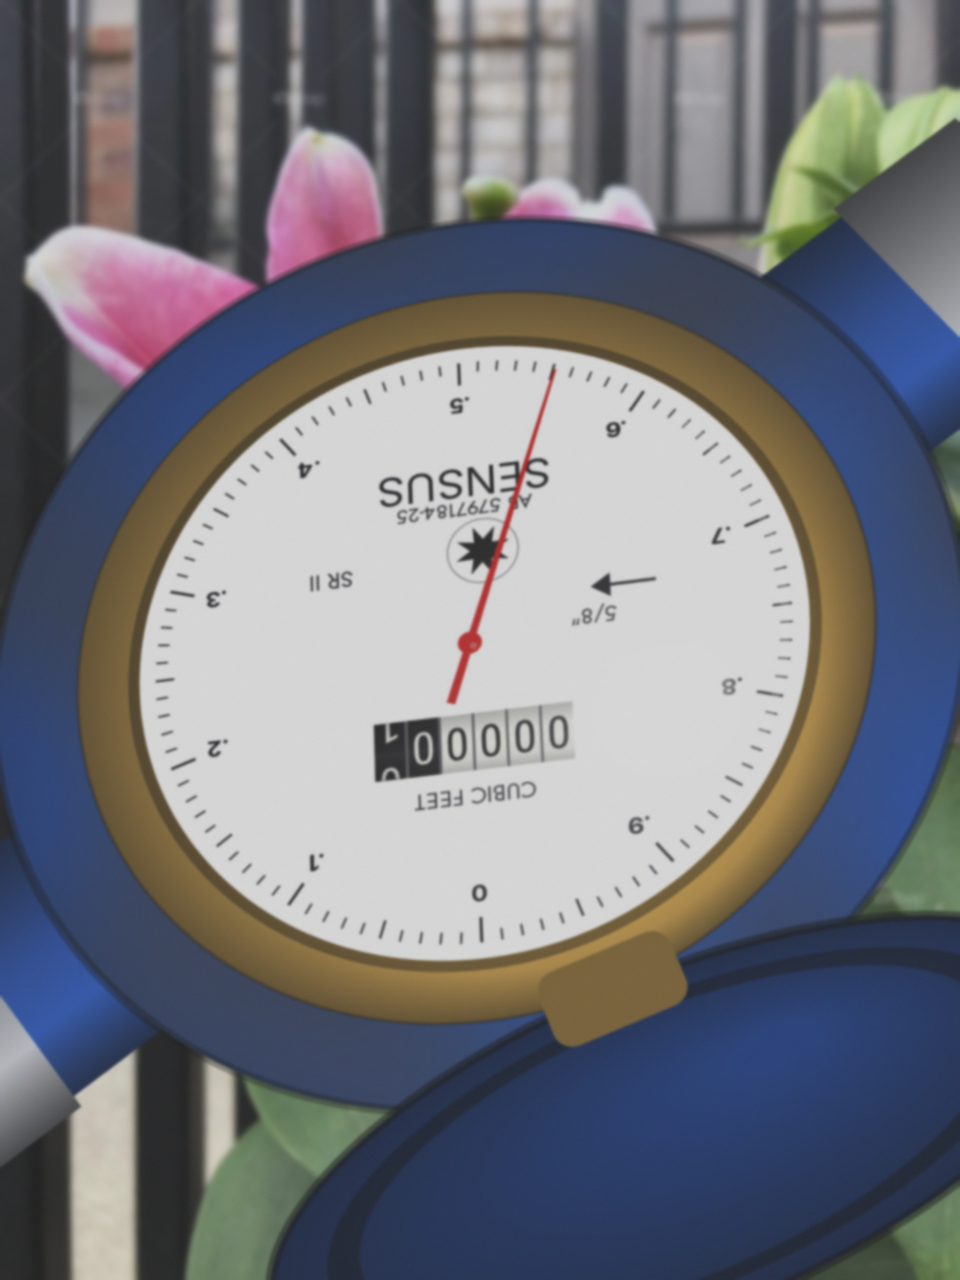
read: 0.55 ft³
